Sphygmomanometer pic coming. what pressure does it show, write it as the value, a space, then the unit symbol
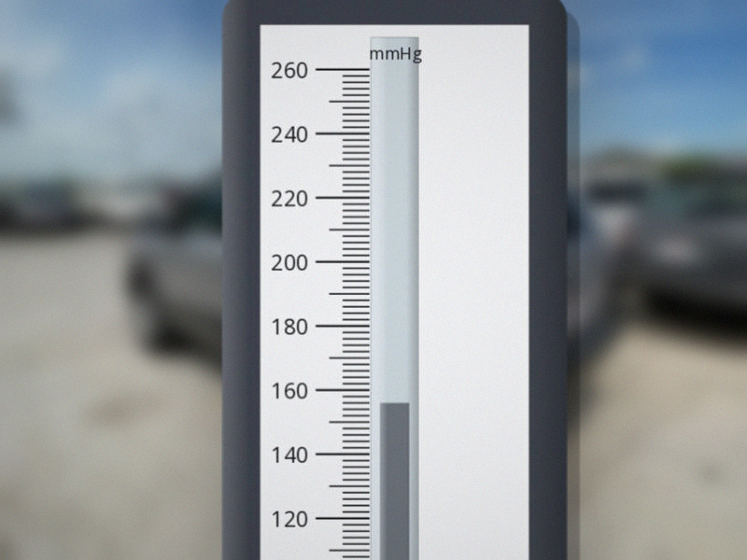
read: 156 mmHg
